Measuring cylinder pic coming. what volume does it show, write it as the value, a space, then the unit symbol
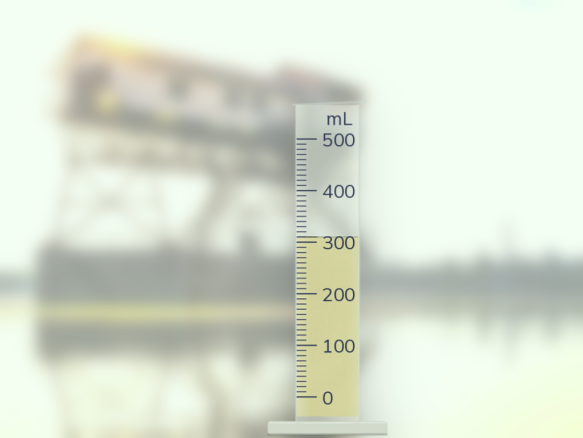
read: 310 mL
